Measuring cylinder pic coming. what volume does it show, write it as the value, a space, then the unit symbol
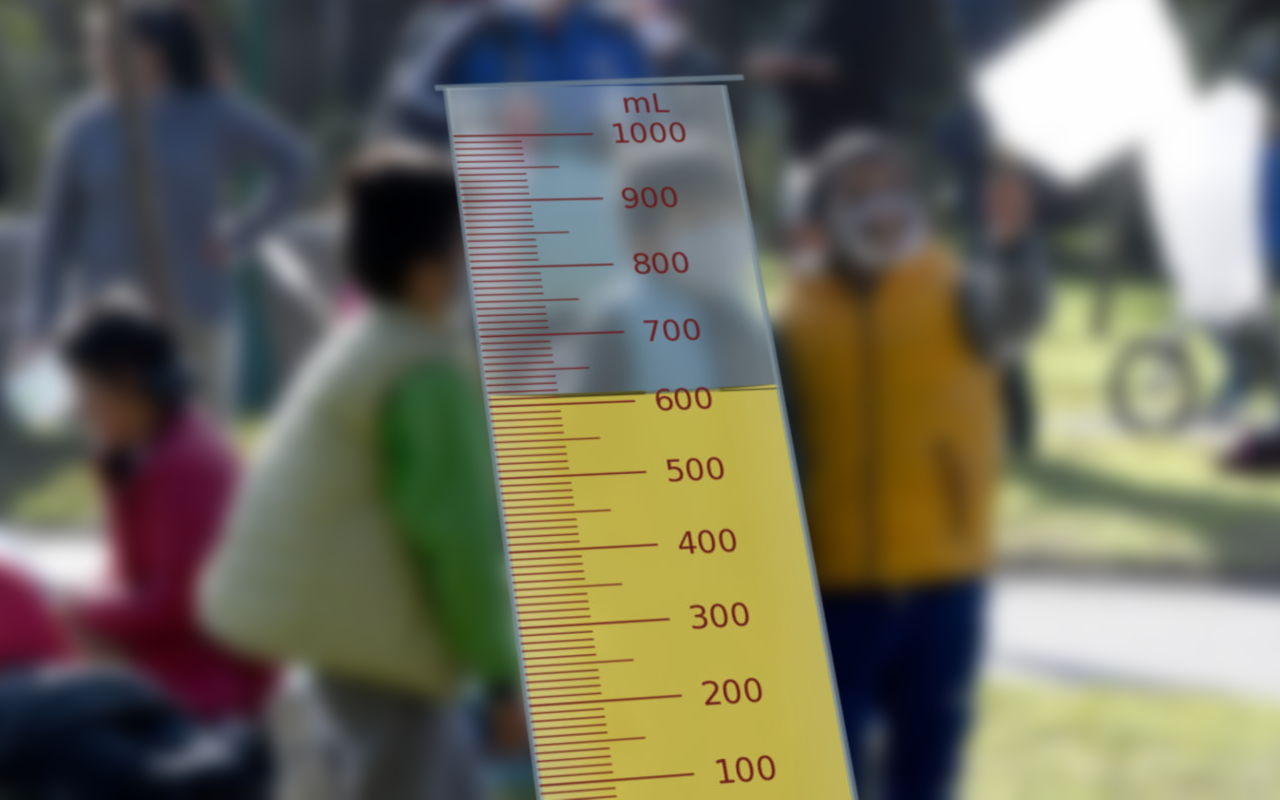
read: 610 mL
